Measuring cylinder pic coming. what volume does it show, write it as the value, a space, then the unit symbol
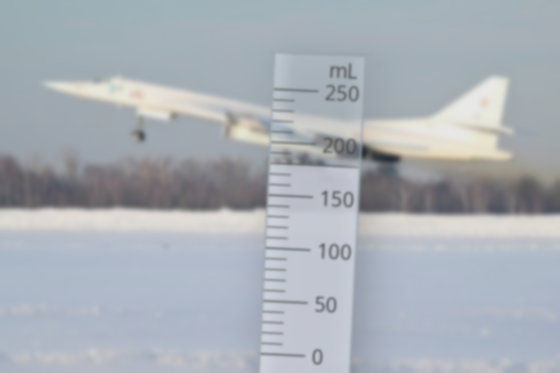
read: 180 mL
